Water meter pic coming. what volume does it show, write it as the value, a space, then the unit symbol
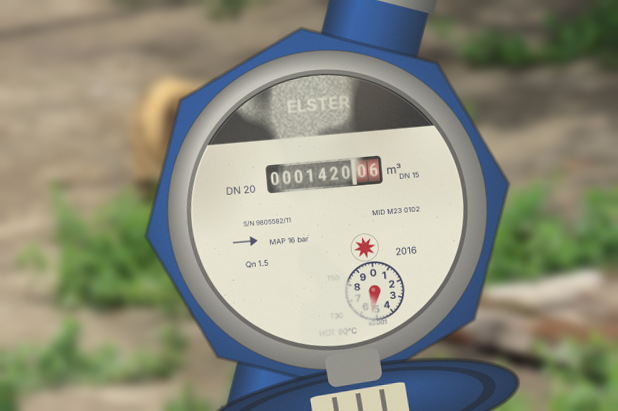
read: 1420.065 m³
